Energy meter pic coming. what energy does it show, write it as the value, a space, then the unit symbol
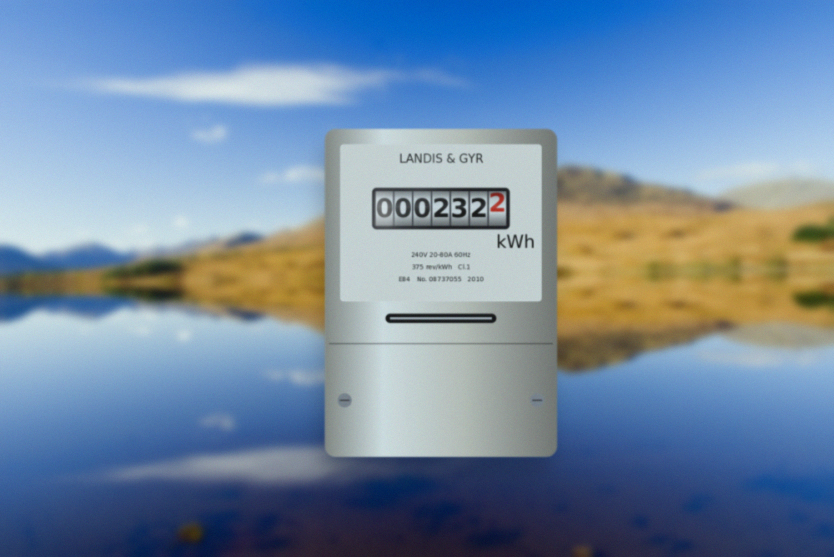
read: 232.2 kWh
